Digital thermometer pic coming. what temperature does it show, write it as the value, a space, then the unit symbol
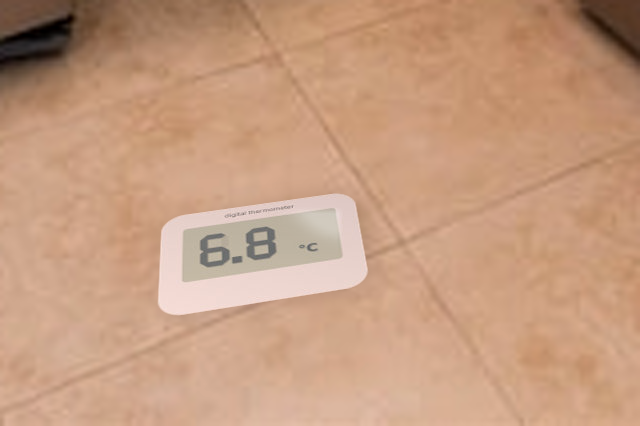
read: 6.8 °C
